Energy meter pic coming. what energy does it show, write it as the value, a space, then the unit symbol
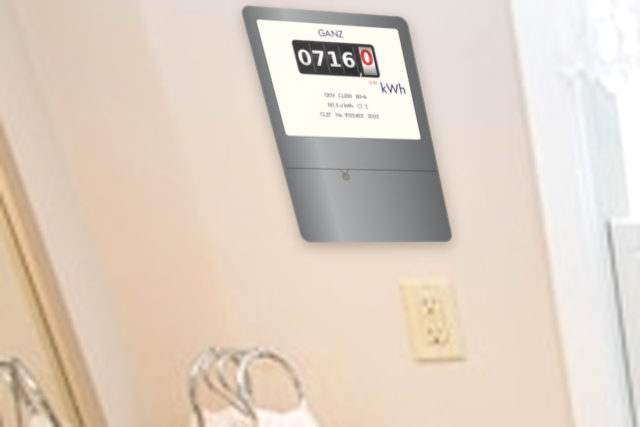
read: 716.0 kWh
